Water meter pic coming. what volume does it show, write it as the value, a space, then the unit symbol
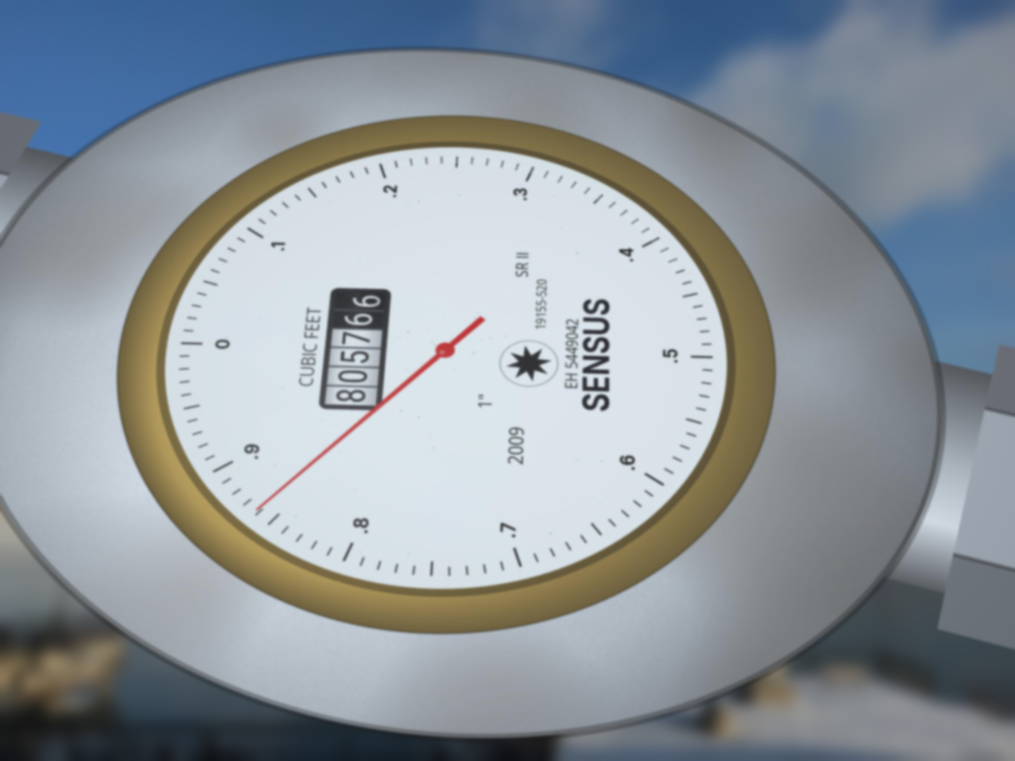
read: 805765.86 ft³
